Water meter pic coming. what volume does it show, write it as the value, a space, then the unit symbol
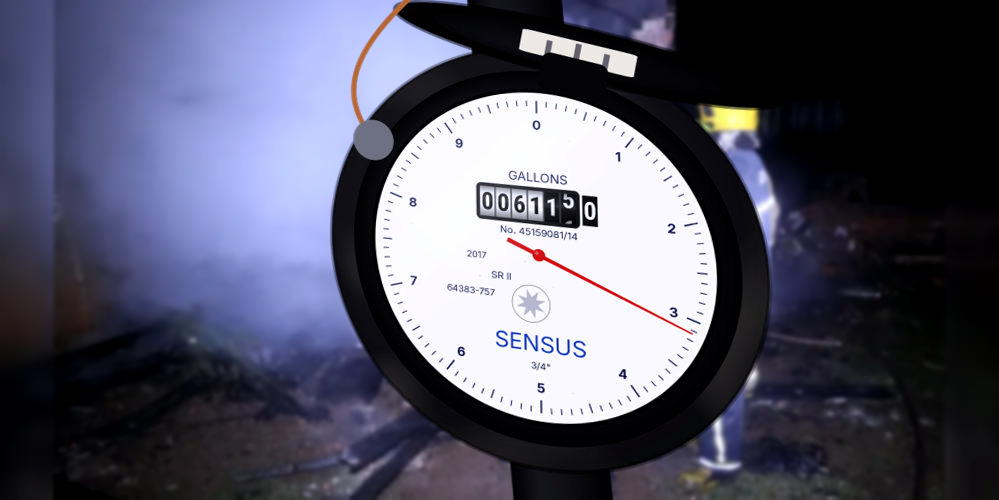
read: 61153.1 gal
